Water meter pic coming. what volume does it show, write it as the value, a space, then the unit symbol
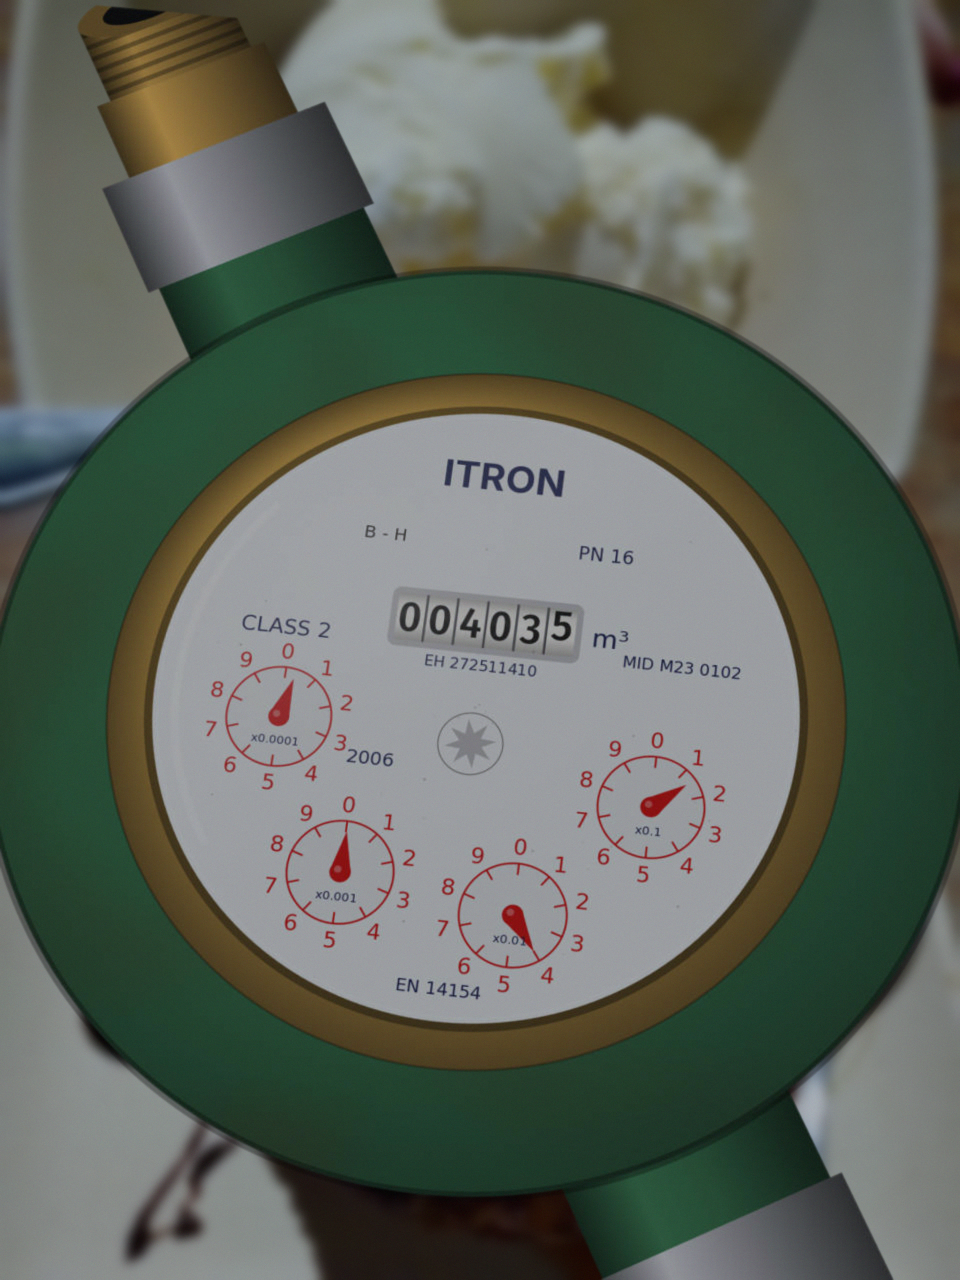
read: 4035.1400 m³
